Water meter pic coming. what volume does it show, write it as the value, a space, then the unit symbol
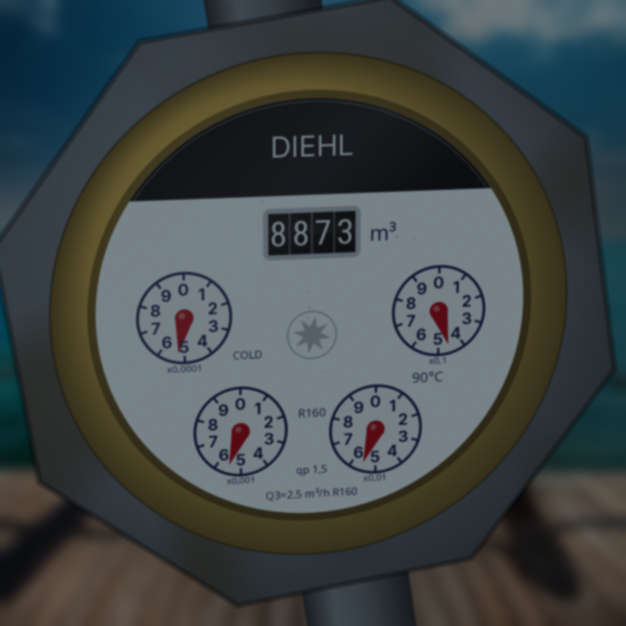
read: 8873.4555 m³
